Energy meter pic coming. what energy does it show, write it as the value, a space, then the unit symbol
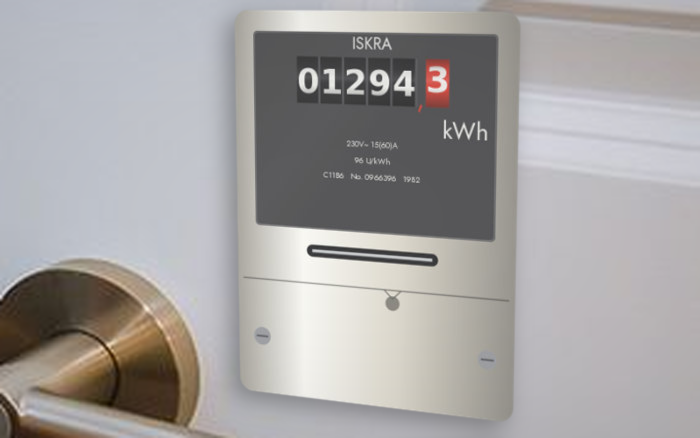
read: 1294.3 kWh
